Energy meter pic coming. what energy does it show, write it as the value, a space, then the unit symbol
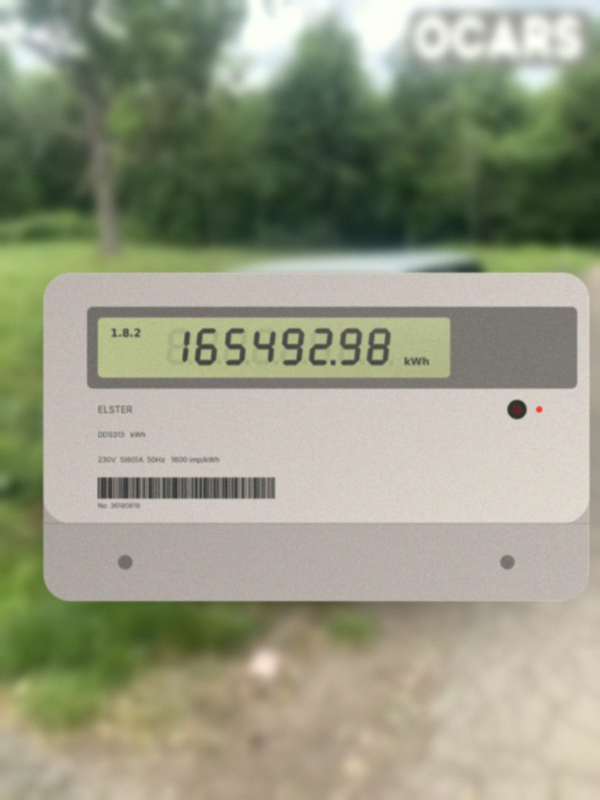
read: 165492.98 kWh
